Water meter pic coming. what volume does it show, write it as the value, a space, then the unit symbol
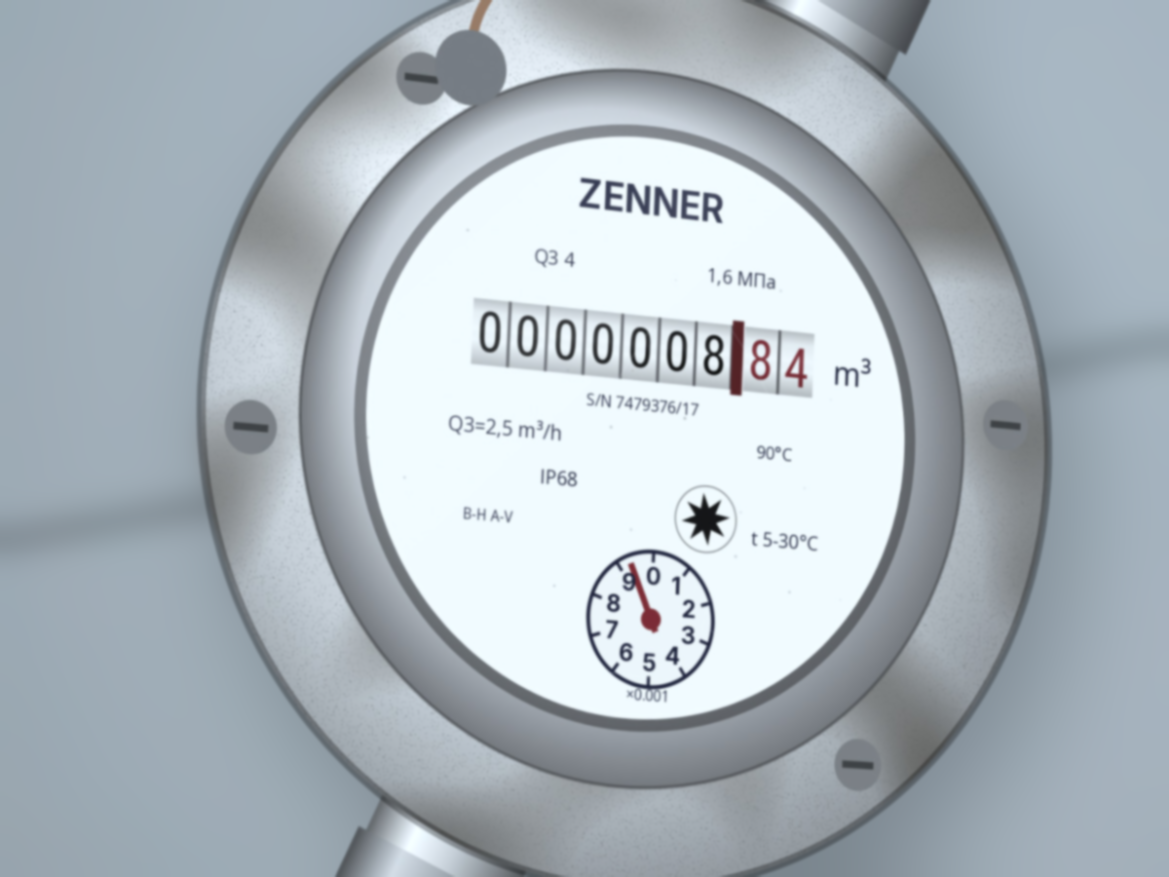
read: 8.839 m³
